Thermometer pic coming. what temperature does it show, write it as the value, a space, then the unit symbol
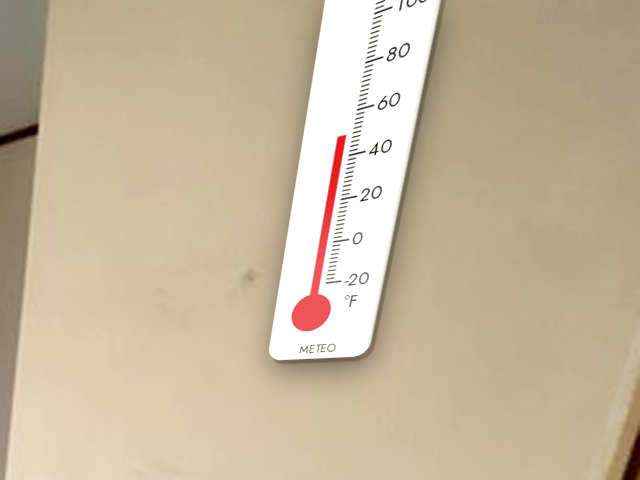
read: 50 °F
